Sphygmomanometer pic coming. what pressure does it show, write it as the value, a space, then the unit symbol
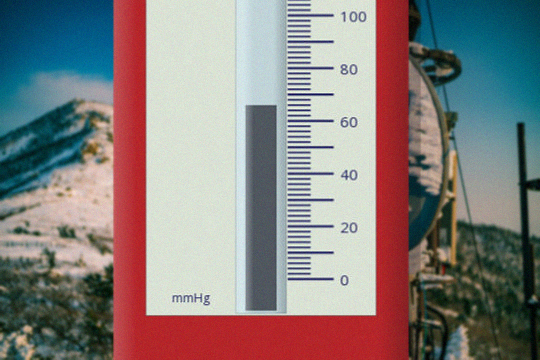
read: 66 mmHg
